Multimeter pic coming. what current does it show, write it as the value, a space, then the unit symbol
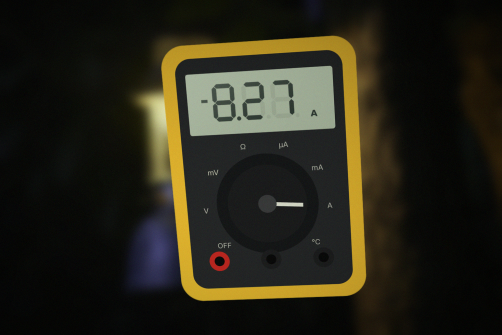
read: -8.27 A
